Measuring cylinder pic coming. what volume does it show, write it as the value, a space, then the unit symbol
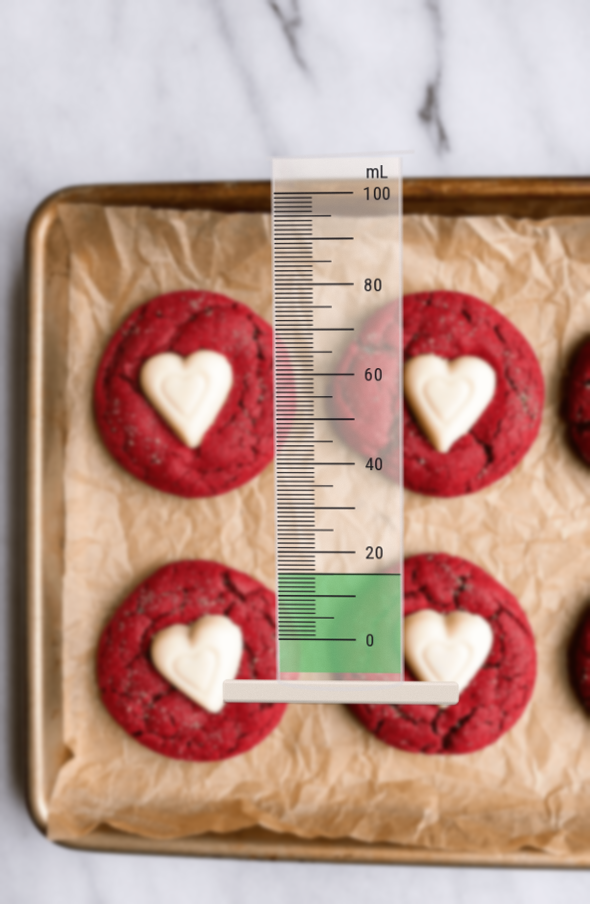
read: 15 mL
